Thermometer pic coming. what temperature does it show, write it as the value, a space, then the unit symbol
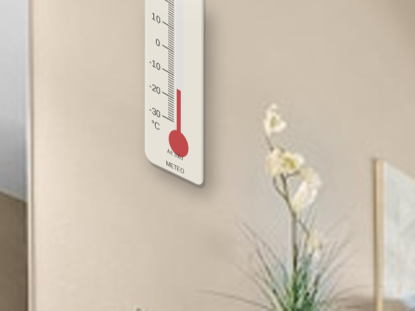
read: -15 °C
